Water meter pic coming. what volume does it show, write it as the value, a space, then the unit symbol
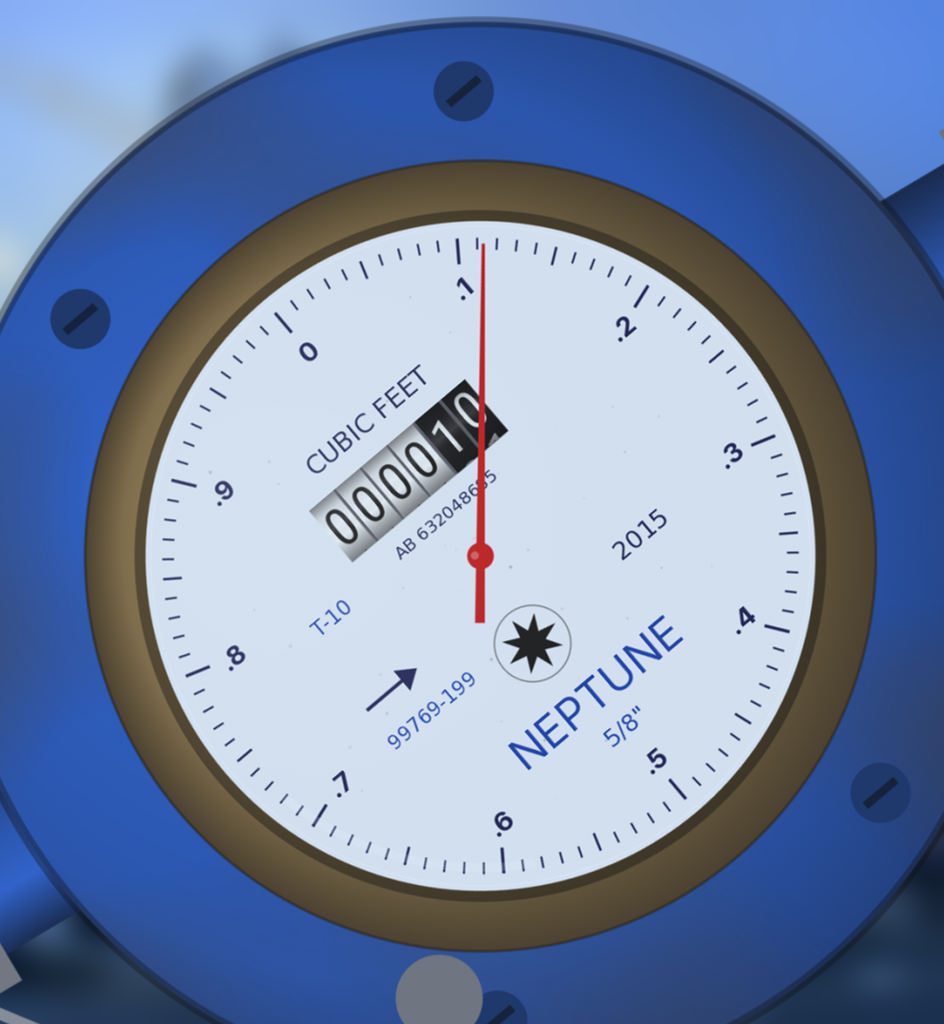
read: 10.11 ft³
